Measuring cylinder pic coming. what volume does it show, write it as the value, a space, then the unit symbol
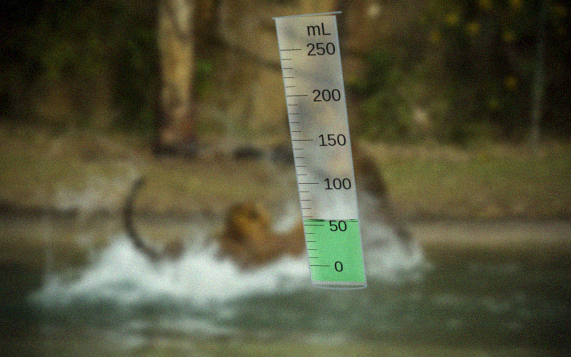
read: 55 mL
